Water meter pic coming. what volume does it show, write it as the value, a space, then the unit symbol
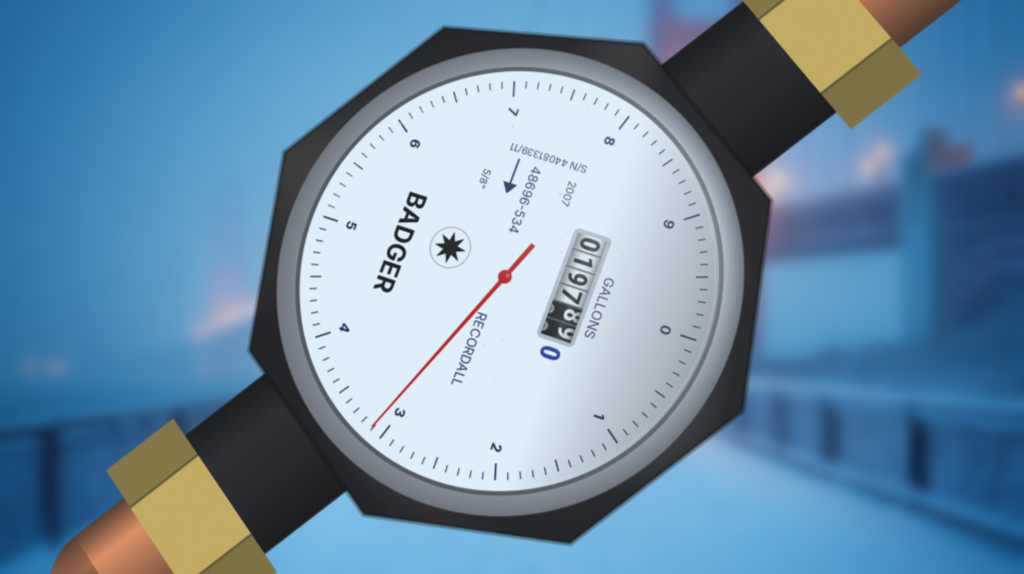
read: 197893.1 gal
